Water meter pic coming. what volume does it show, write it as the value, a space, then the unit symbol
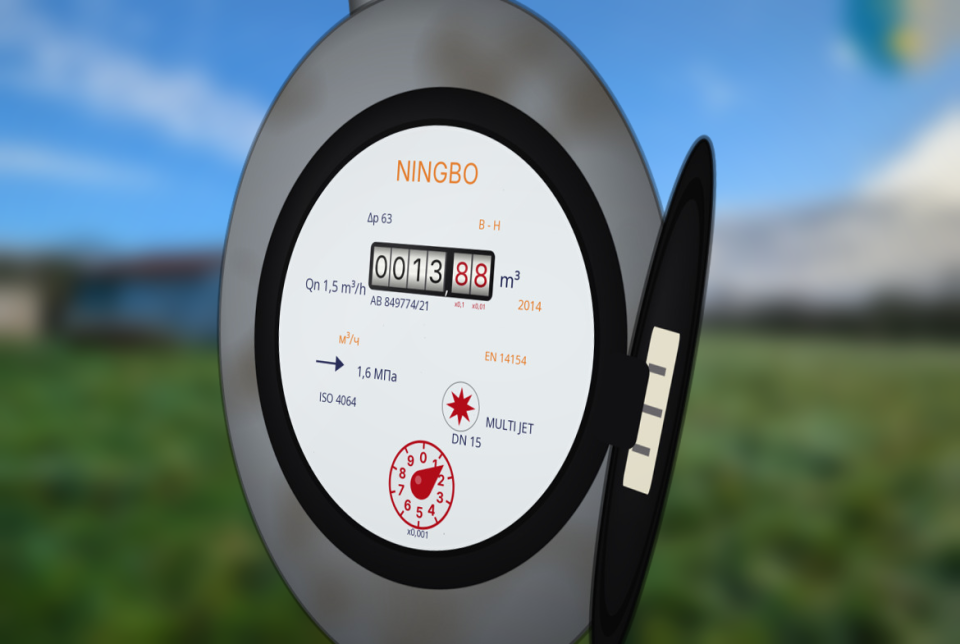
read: 13.881 m³
